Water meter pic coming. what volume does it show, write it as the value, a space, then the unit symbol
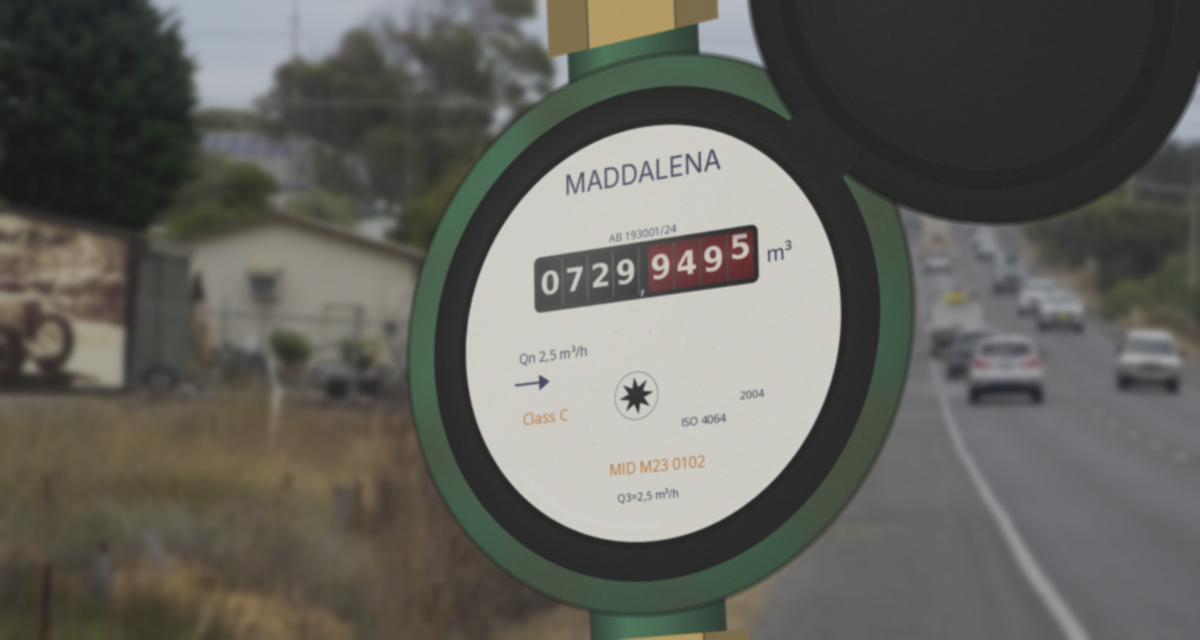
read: 729.9495 m³
